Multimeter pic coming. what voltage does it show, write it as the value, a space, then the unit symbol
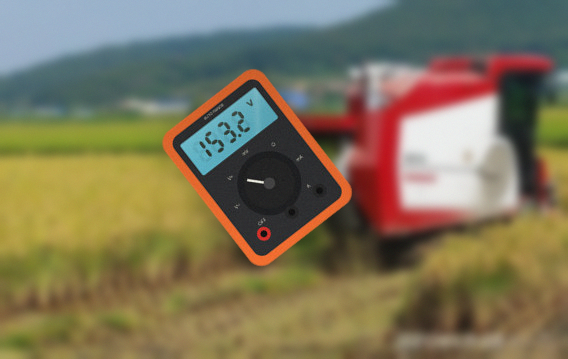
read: 153.2 V
